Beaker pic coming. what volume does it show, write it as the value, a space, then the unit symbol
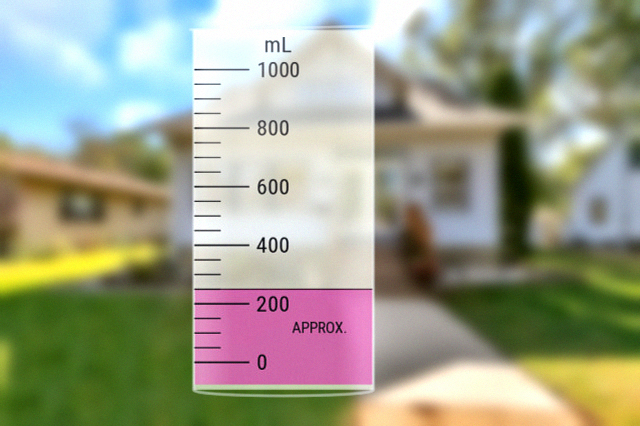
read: 250 mL
